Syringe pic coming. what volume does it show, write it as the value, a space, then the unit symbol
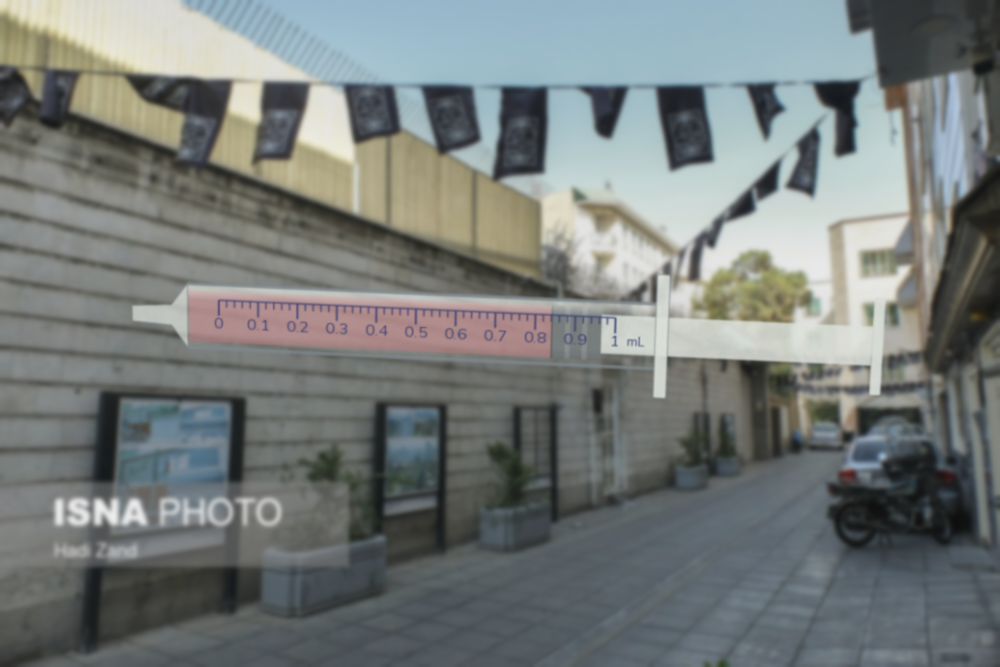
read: 0.84 mL
